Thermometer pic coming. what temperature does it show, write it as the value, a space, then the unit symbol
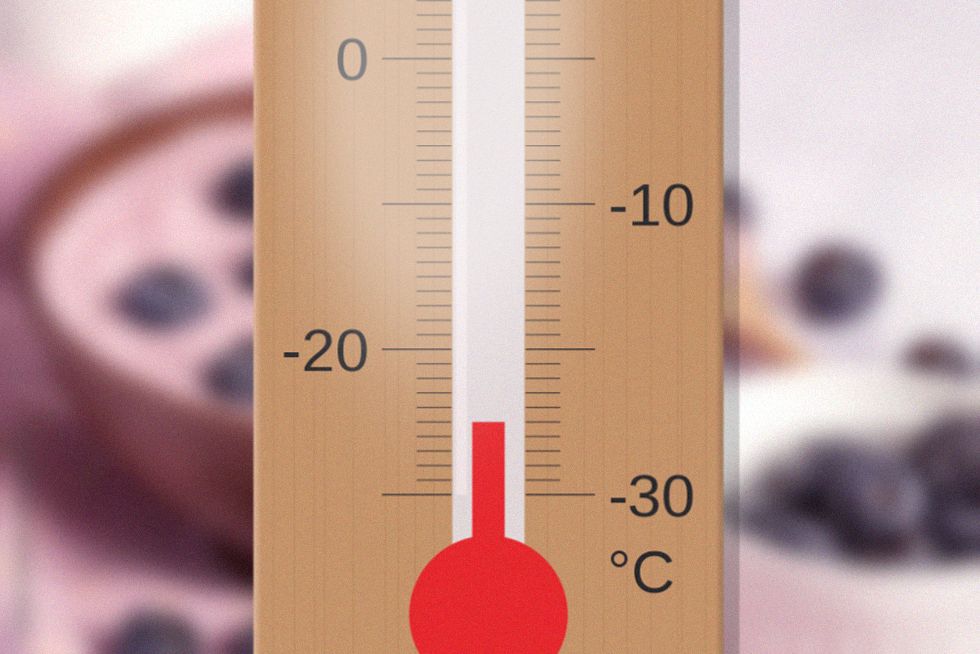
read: -25 °C
